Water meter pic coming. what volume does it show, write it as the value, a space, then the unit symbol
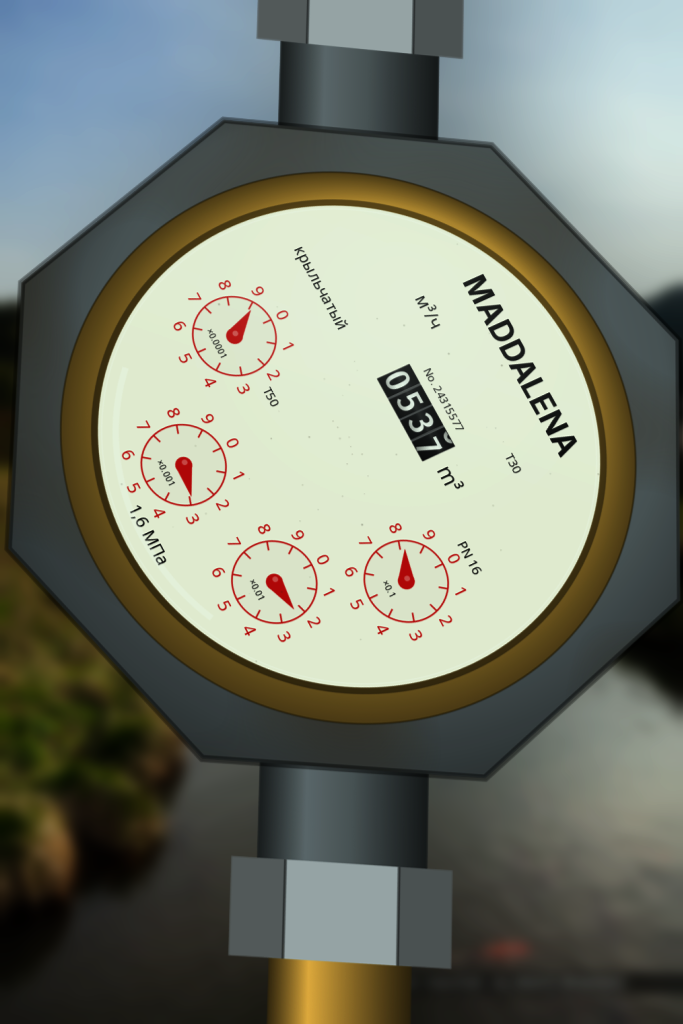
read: 536.8229 m³
